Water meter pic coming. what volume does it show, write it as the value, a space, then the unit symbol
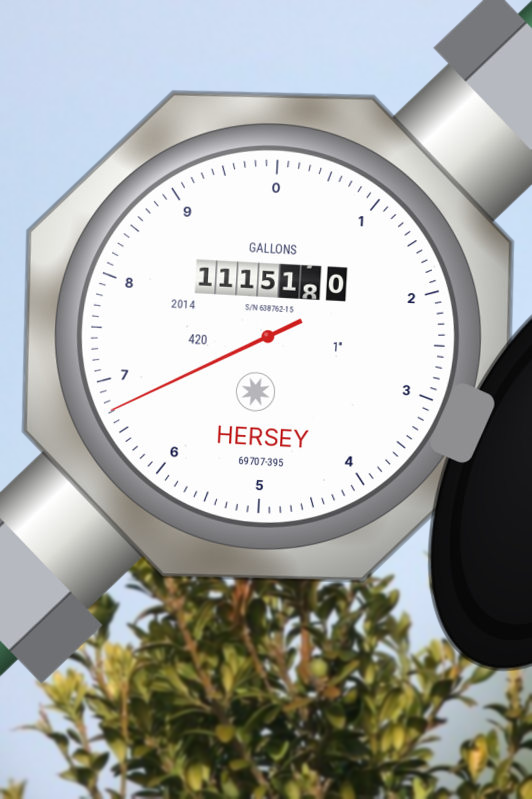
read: 1115176.7 gal
